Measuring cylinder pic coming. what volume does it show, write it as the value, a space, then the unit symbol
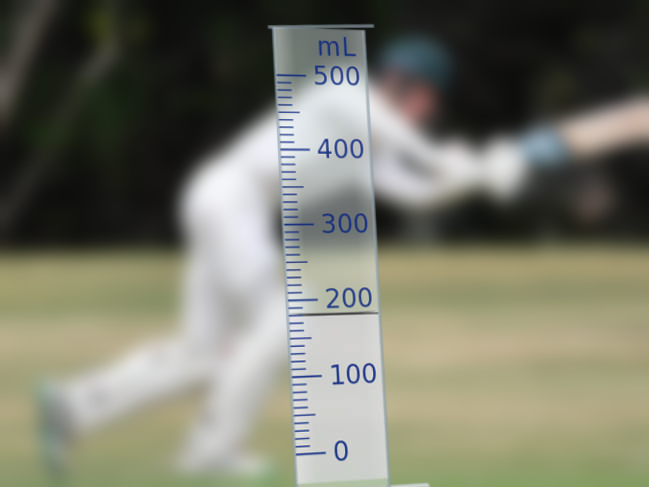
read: 180 mL
